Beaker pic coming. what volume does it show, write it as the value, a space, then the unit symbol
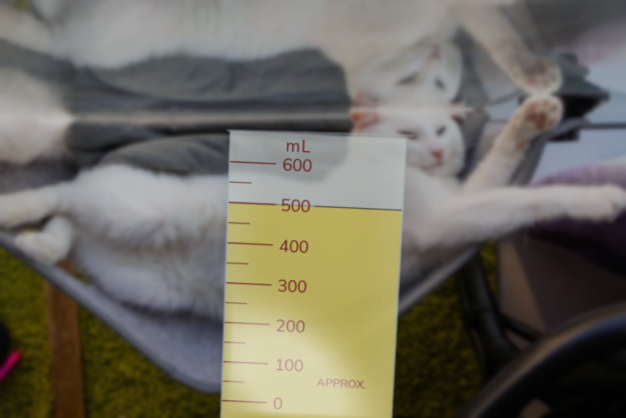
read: 500 mL
